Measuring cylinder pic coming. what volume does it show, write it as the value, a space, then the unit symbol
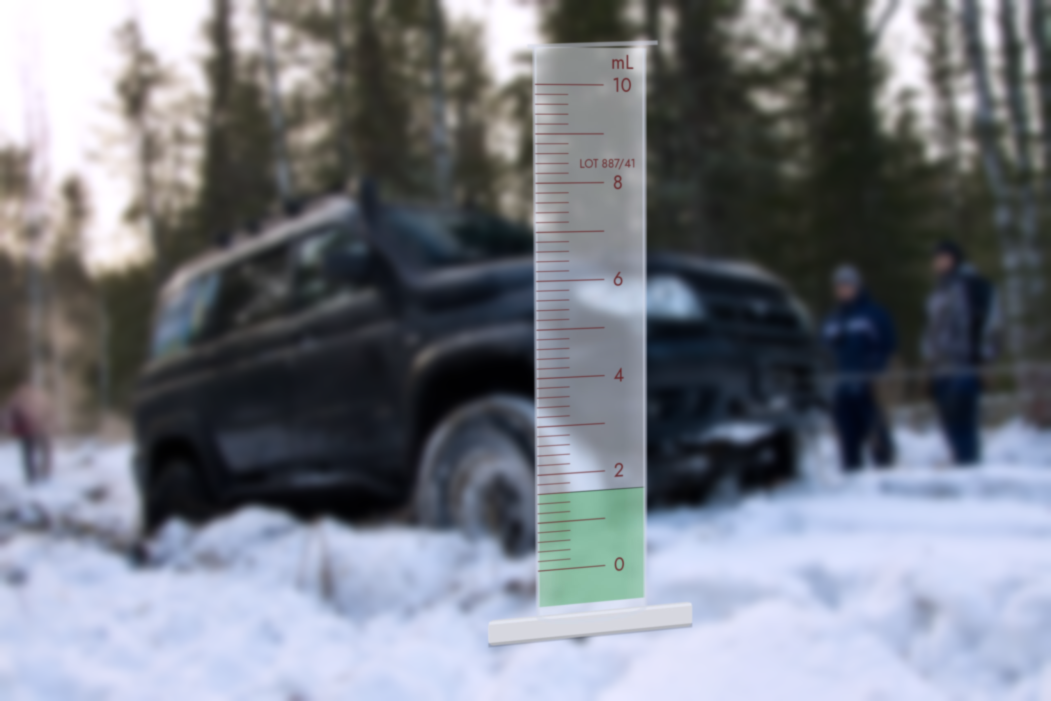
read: 1.6 mL
